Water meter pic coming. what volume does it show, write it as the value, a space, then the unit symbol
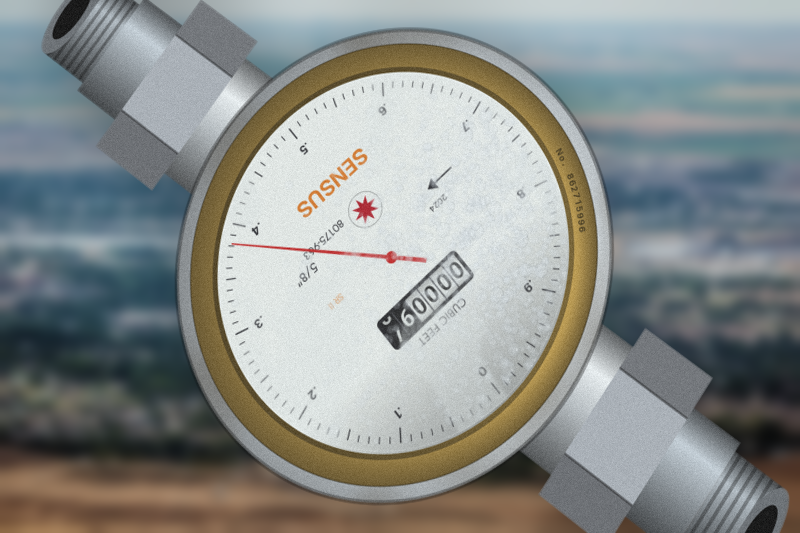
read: 97.38 ft³
